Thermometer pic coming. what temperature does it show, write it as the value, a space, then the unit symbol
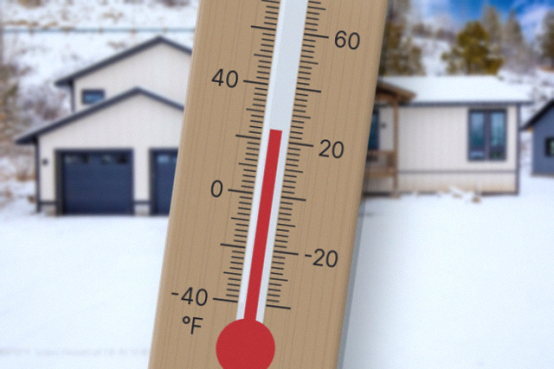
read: 24 °F
